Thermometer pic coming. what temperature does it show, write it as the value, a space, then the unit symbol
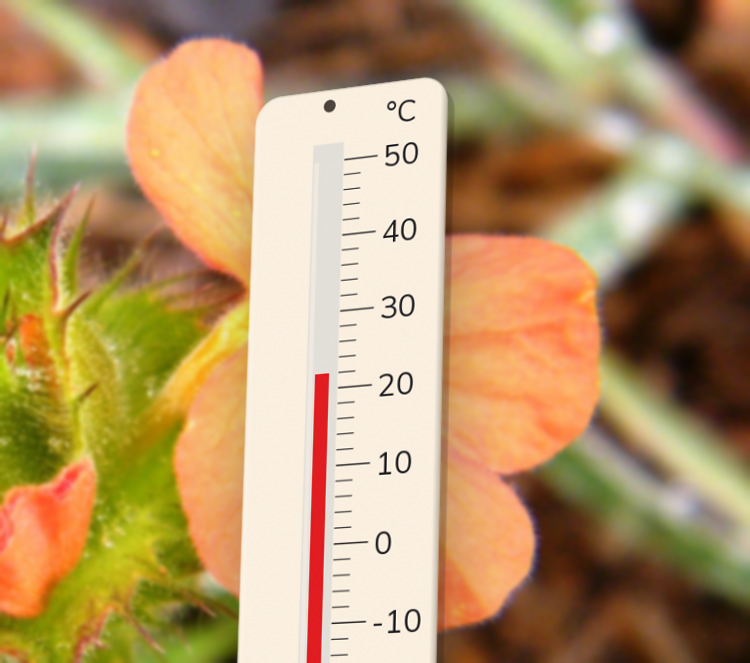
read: 22 °C
